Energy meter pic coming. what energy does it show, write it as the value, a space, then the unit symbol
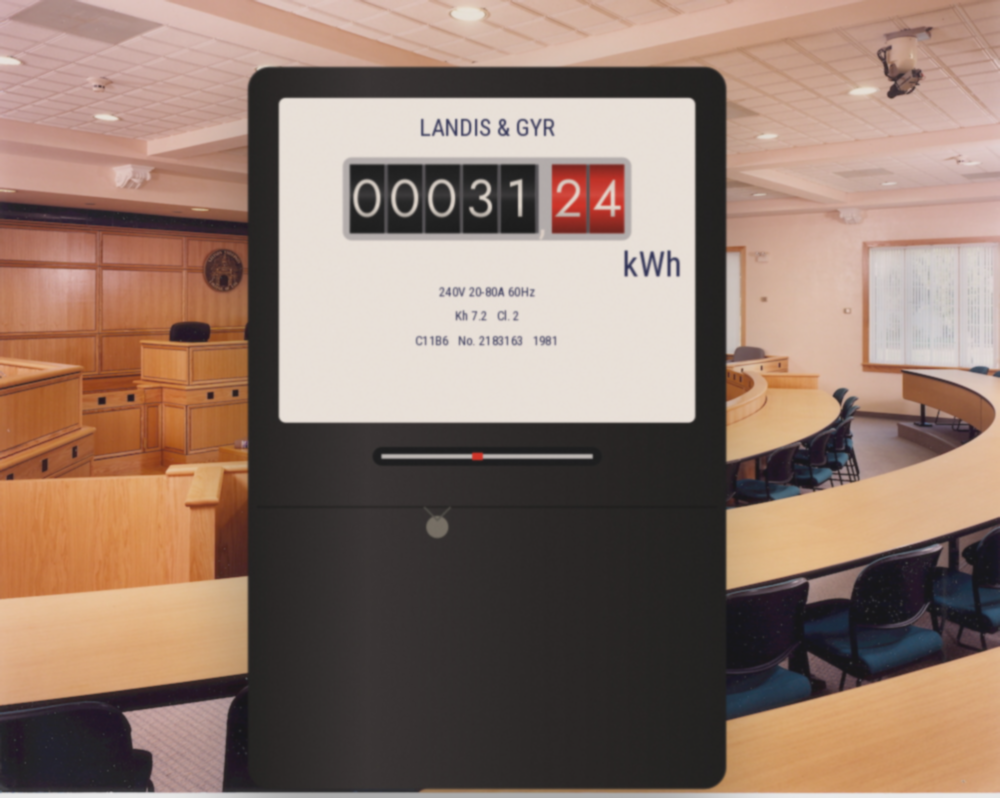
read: 31.24 kWh
